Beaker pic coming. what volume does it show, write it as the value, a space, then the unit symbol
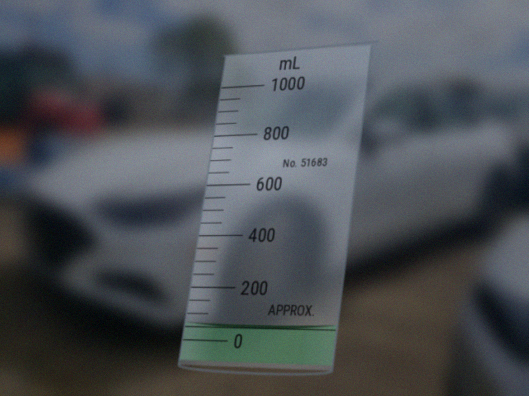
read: 50 mL
